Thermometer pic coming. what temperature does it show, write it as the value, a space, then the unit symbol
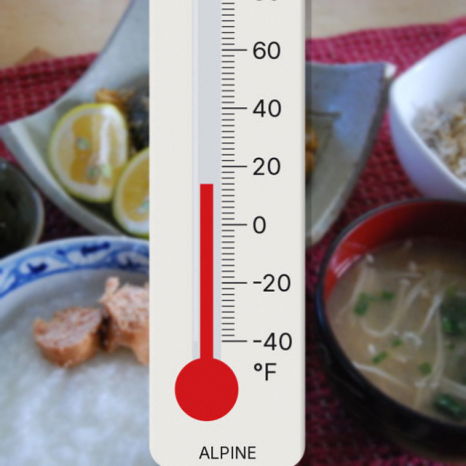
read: 14 °F
